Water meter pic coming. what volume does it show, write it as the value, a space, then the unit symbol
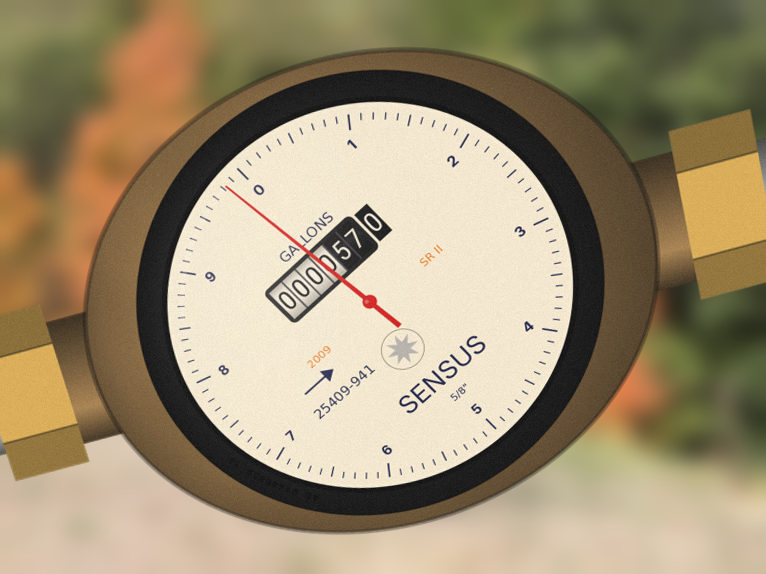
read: 569.8 gal
